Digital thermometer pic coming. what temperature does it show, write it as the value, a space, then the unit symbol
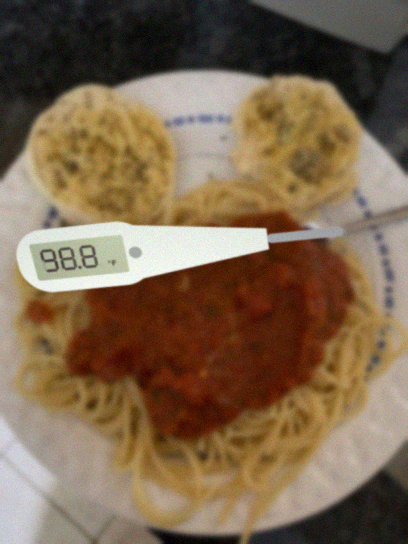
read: 98.8 °F
